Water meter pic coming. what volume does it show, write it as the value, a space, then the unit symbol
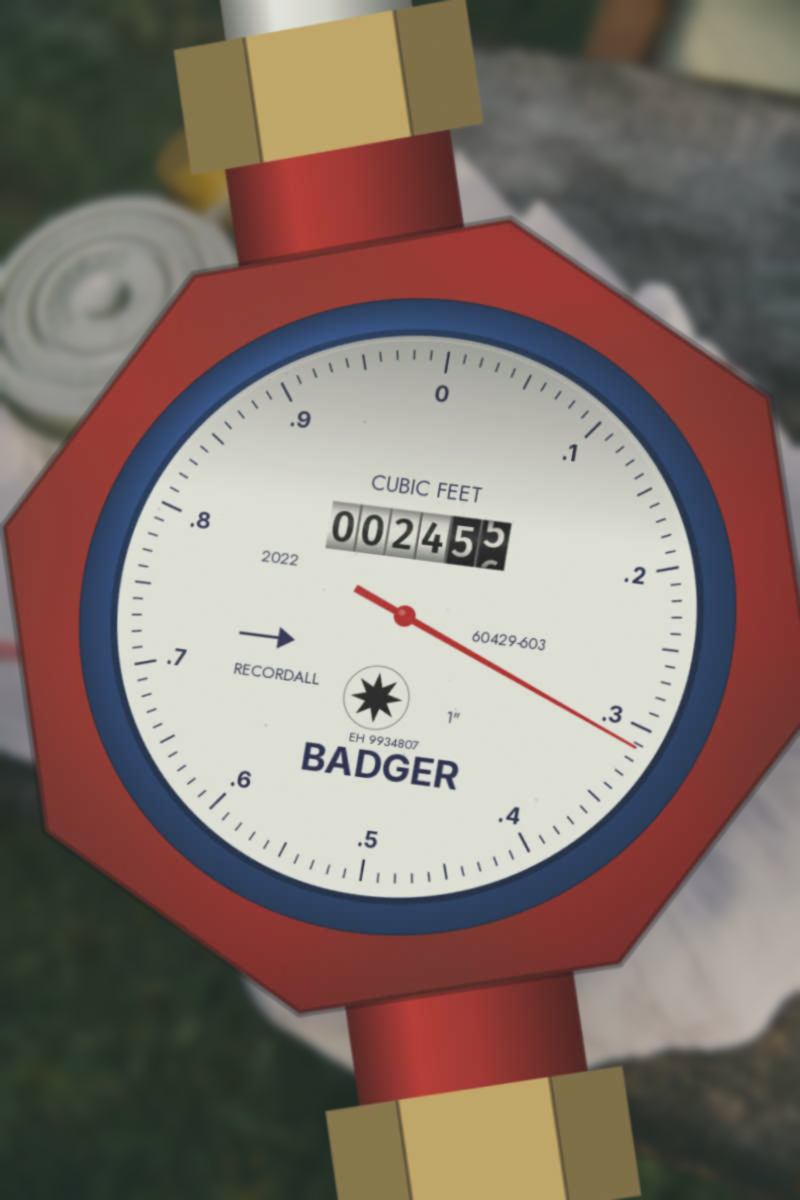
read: 2455.31 ft³
